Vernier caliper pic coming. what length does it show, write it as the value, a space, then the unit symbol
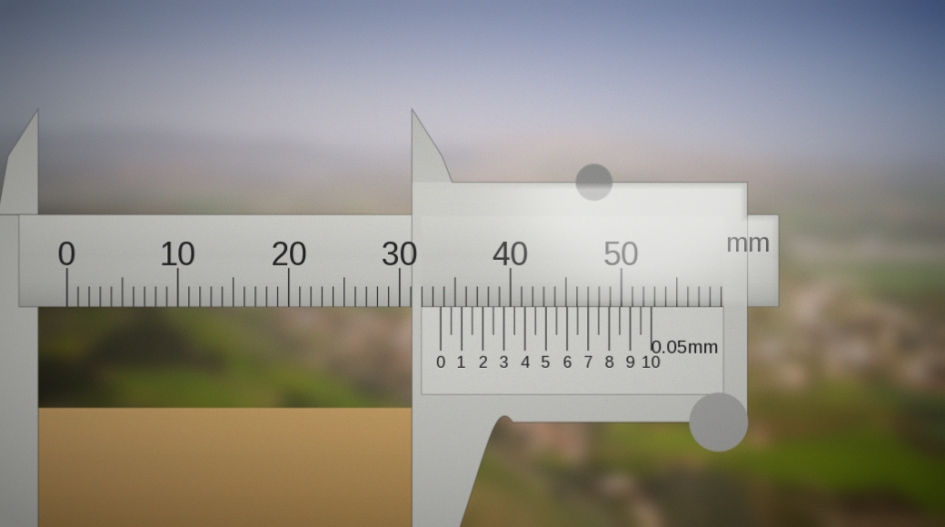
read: 33.7 mm
